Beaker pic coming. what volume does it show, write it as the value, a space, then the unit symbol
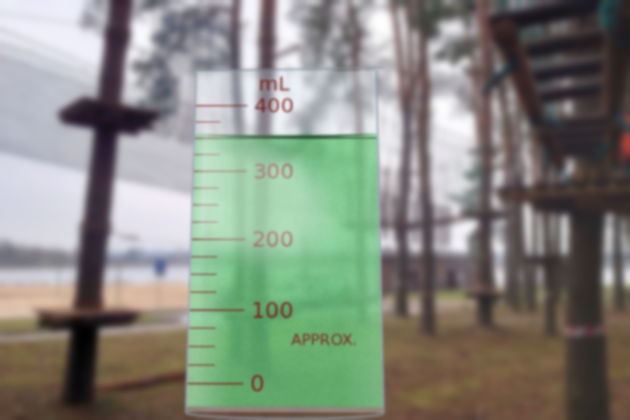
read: 350 mL
